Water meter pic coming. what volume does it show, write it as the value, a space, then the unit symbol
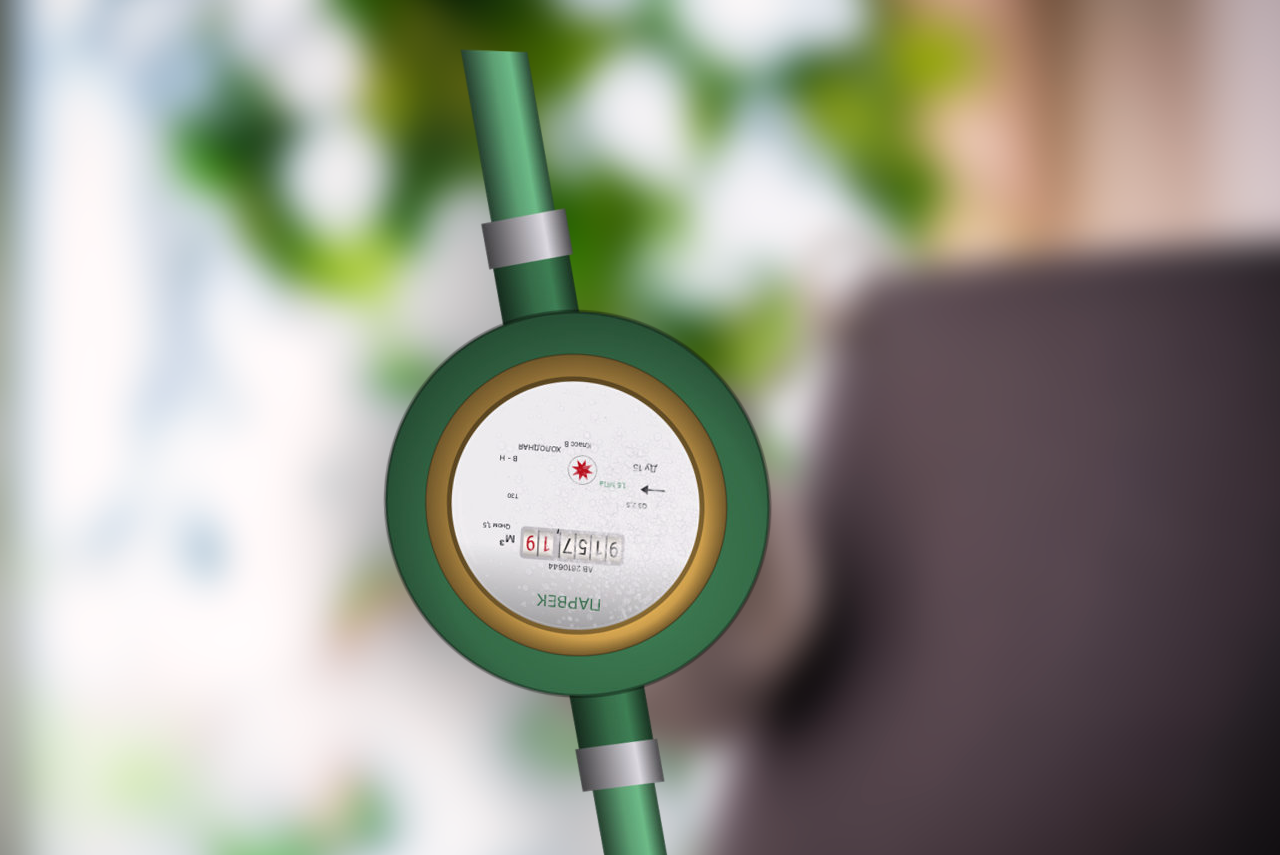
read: 9157.19 m³
